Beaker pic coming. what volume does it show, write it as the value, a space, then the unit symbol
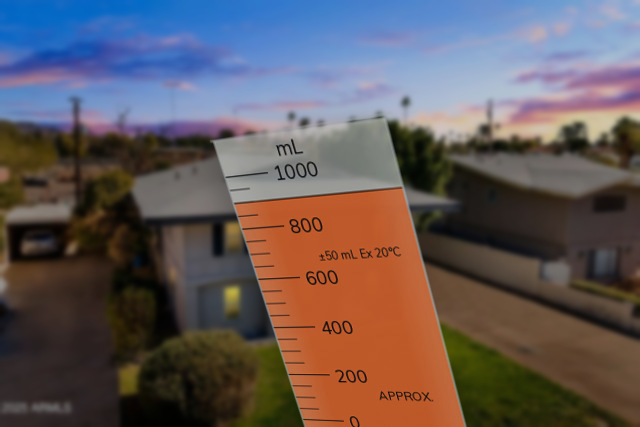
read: 900 mL
